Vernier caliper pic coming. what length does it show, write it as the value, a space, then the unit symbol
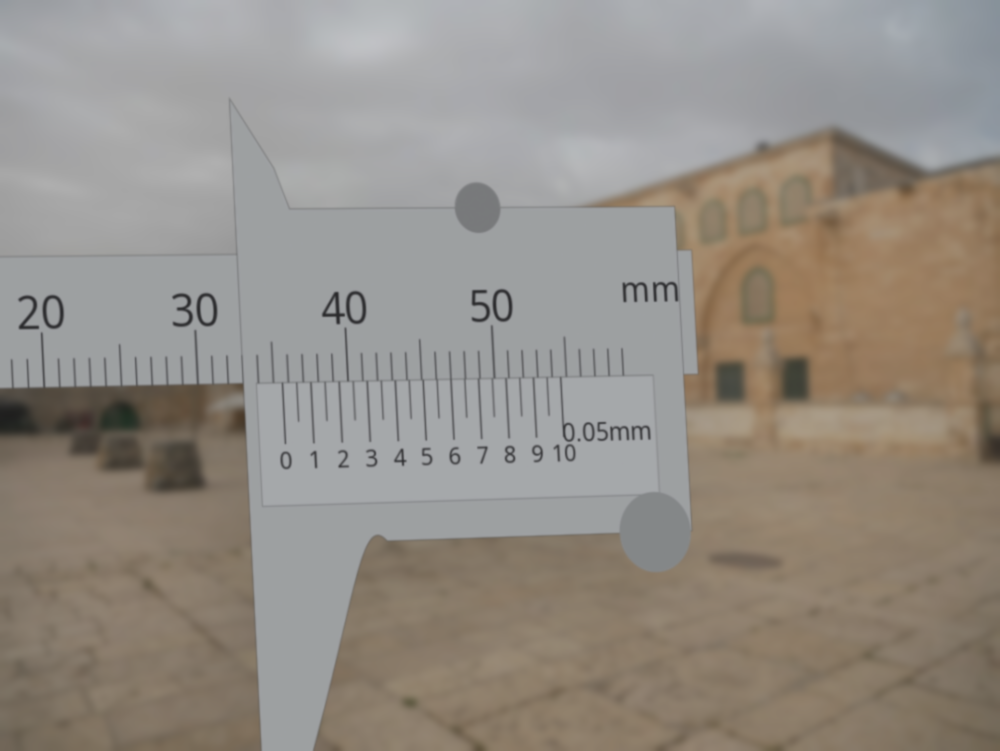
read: 35.6 mm
